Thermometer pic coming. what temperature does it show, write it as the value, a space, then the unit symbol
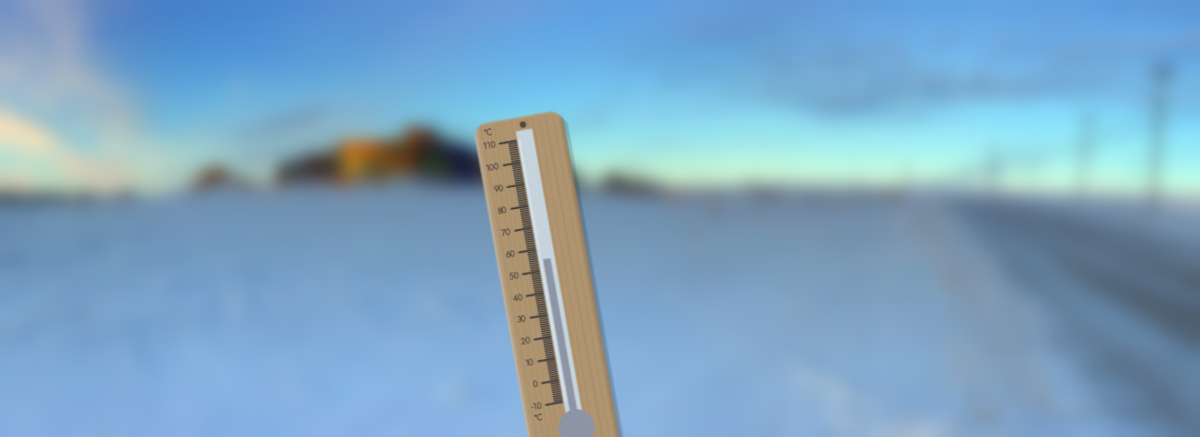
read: 55 °C
